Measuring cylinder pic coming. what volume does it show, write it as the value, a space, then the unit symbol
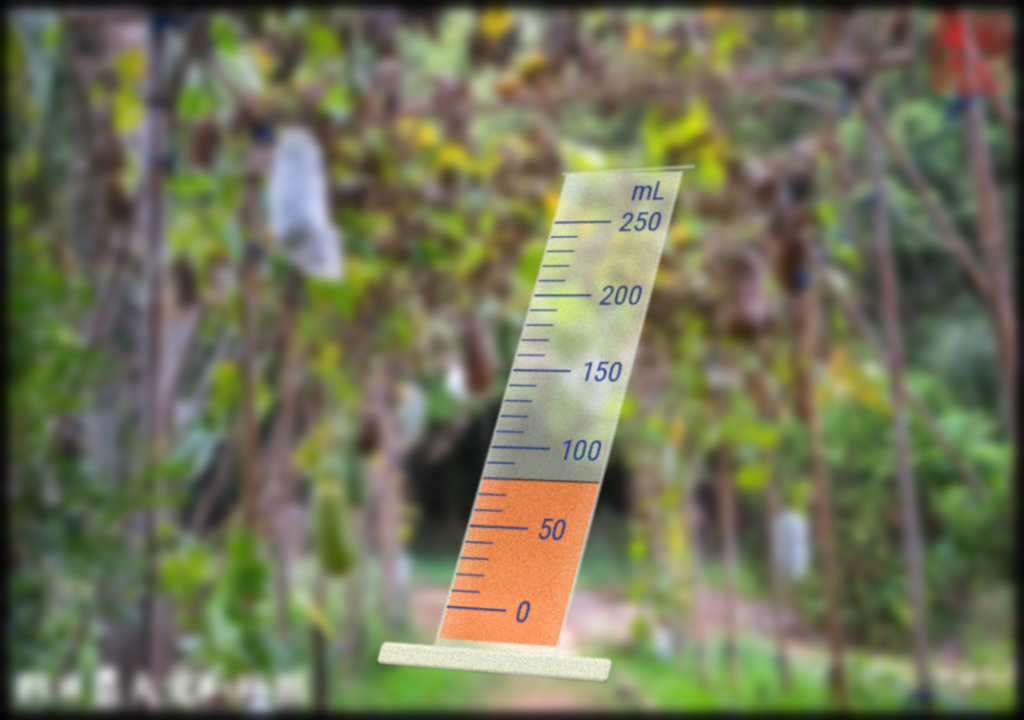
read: 80 mL
